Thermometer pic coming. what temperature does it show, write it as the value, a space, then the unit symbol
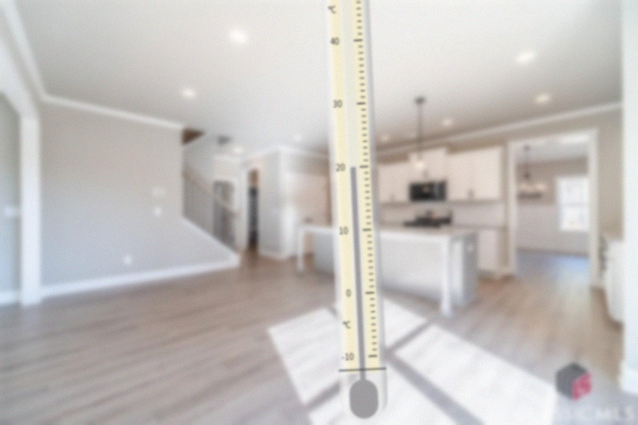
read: 20 °C
